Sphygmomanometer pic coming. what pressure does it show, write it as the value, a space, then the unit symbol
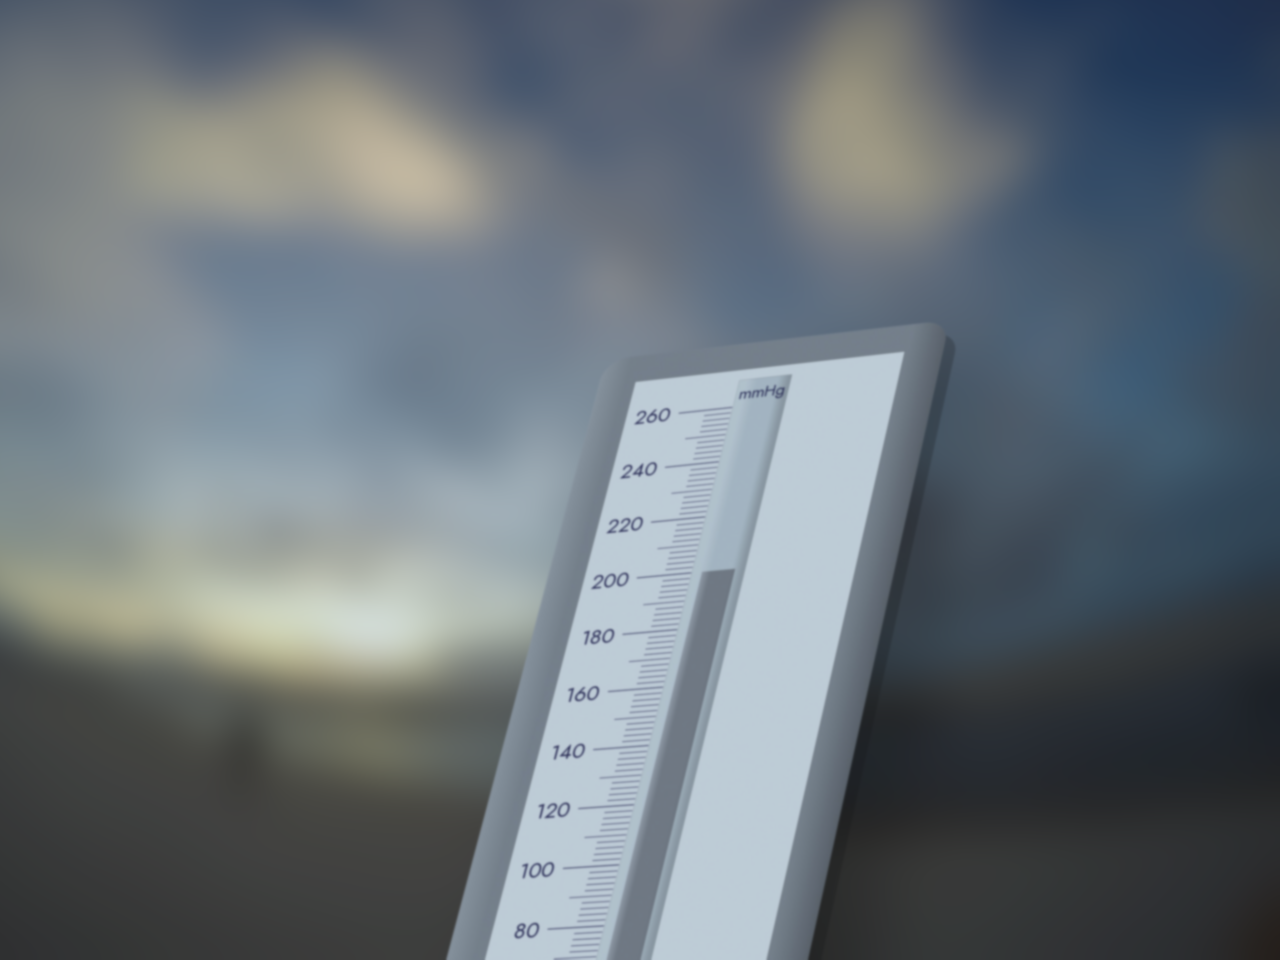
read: 200 mmHg
